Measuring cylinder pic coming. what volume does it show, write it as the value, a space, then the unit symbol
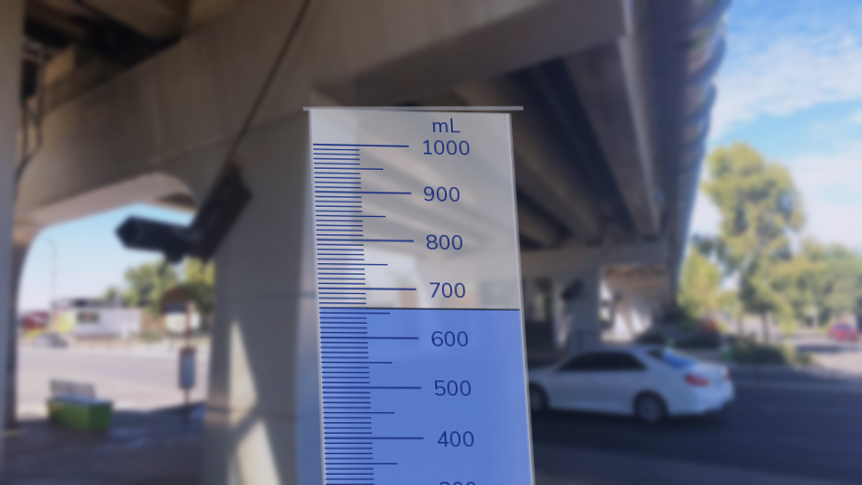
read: 660 mL
